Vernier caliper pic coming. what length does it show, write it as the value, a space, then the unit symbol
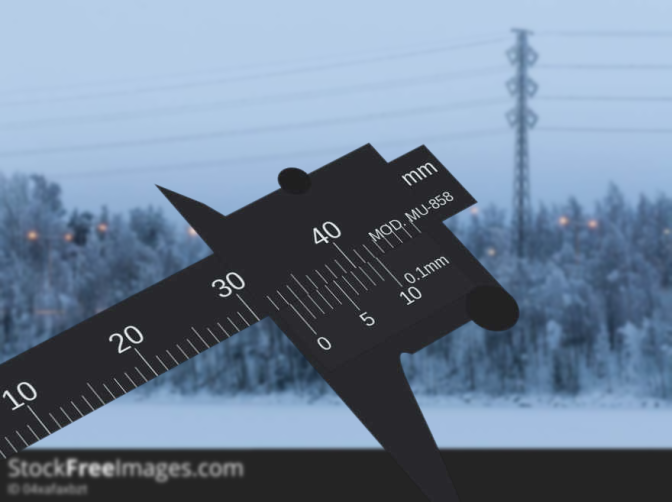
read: 33.1 mm
